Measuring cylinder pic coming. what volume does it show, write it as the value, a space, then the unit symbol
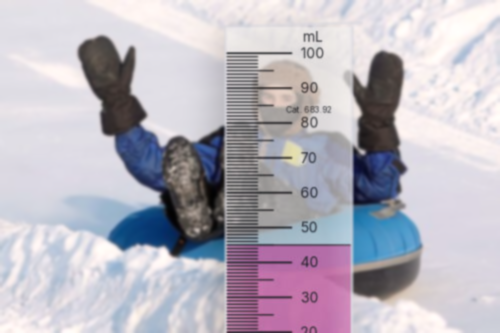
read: 45 mL
